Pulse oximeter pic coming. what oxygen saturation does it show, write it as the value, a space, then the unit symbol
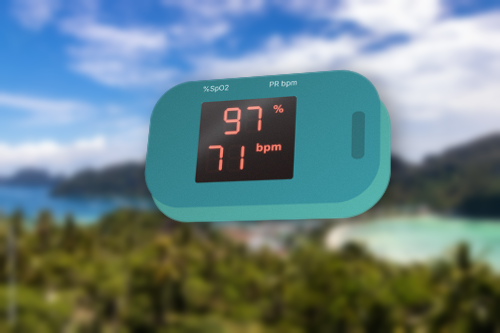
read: 97 %
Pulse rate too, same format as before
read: 71 bpm
